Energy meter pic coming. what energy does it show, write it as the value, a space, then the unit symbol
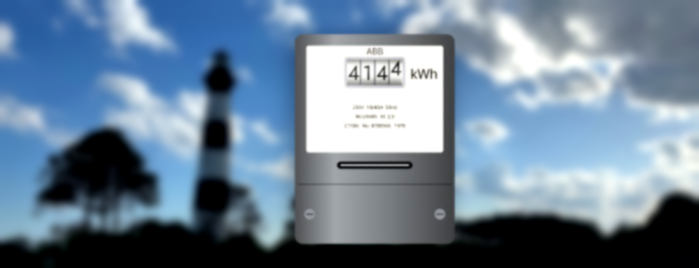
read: 4144 kWh
